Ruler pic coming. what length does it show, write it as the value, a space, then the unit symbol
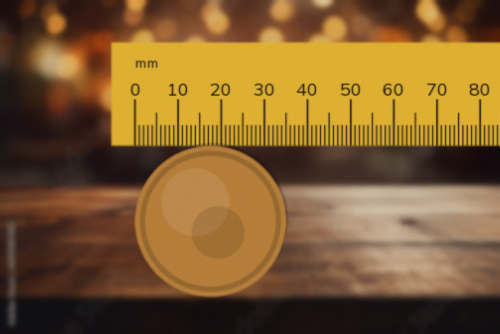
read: 35 mm
